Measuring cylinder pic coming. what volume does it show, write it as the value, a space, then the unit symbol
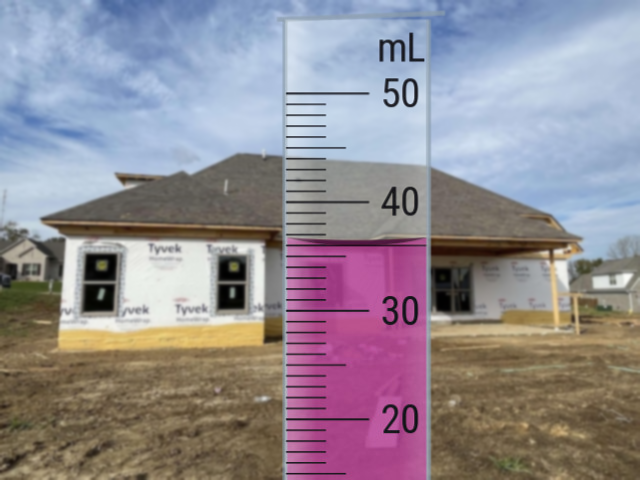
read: 36 mL
